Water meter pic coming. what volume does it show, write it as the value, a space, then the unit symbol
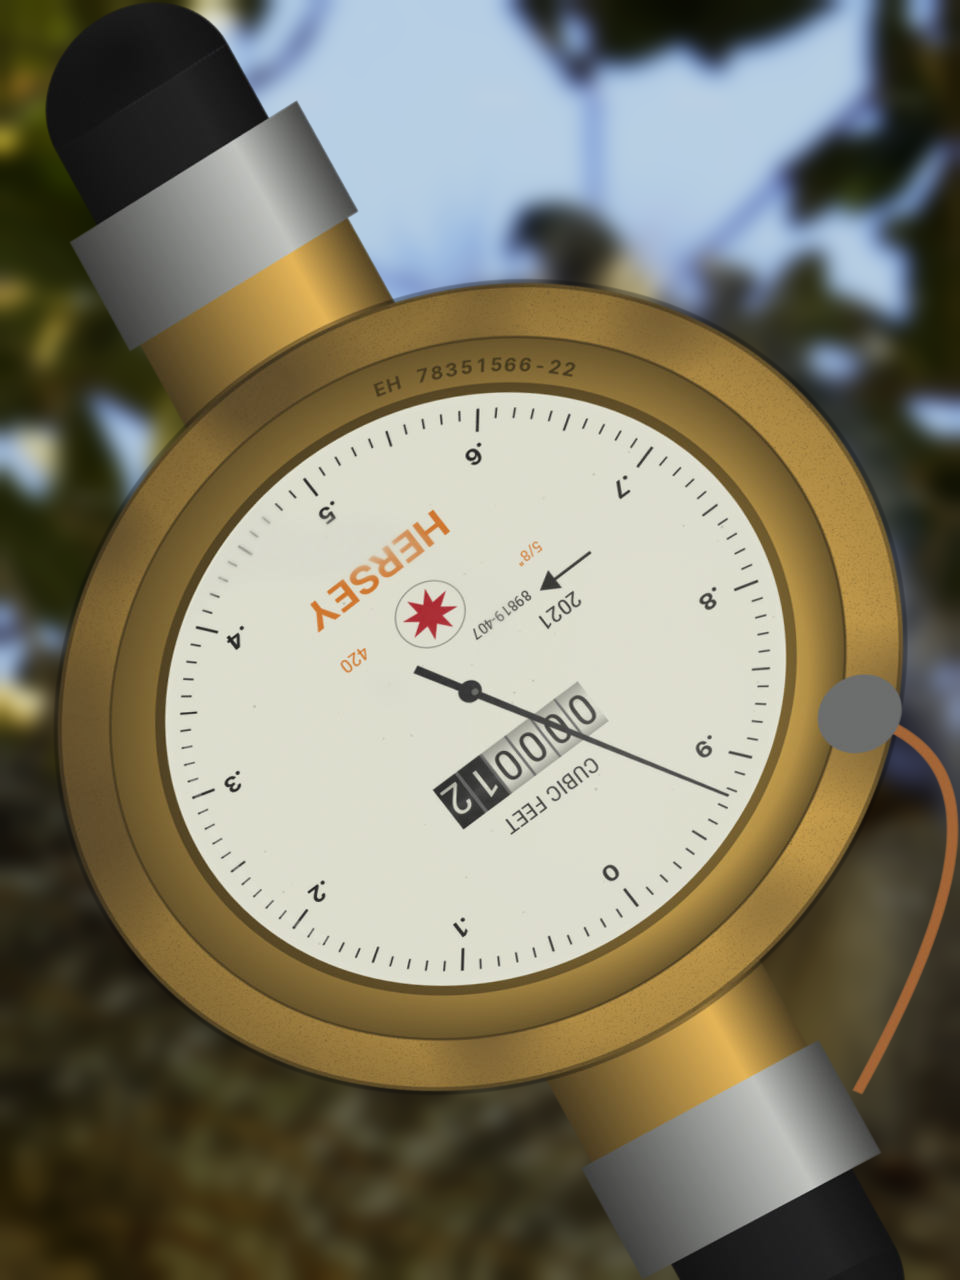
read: 11.92 ft³
